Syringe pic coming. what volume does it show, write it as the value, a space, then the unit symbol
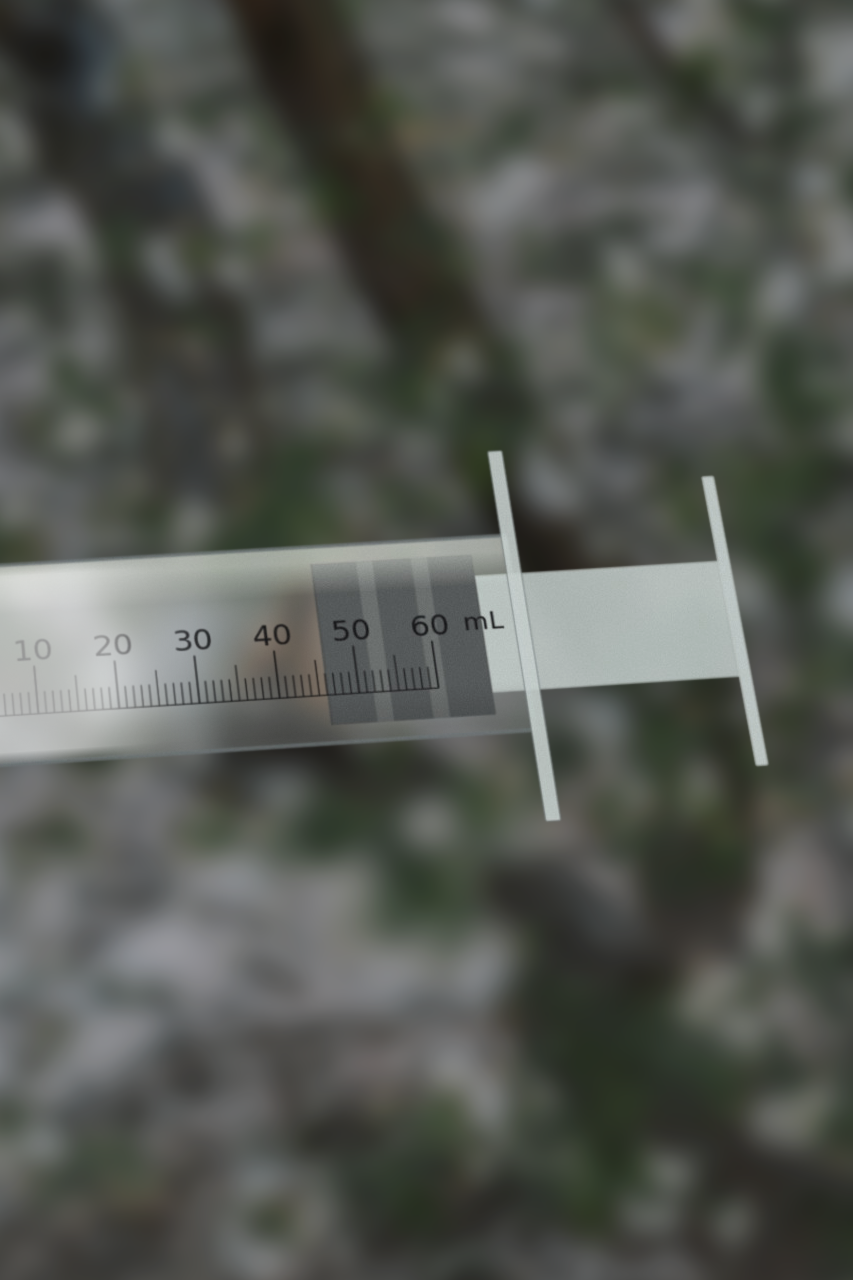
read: 46 mL
